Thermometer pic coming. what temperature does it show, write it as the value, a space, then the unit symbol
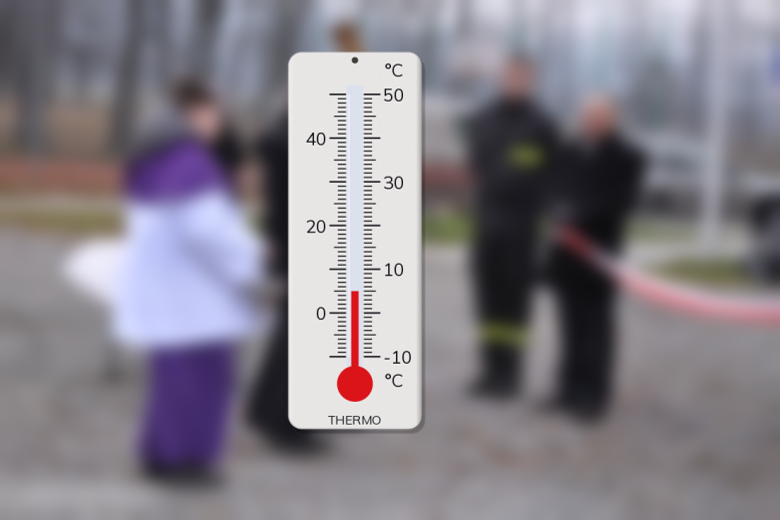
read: 5 °C
